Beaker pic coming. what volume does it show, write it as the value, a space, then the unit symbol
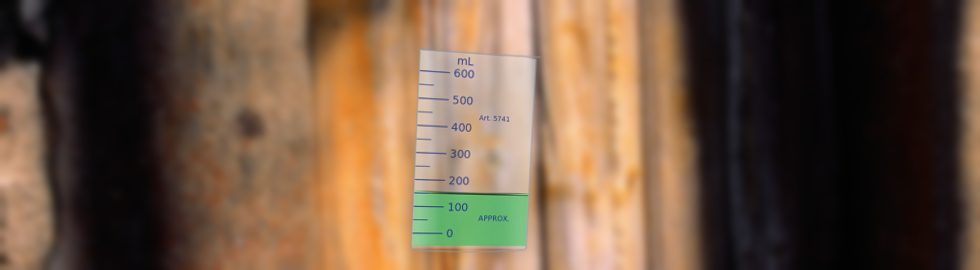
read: 150 mL
